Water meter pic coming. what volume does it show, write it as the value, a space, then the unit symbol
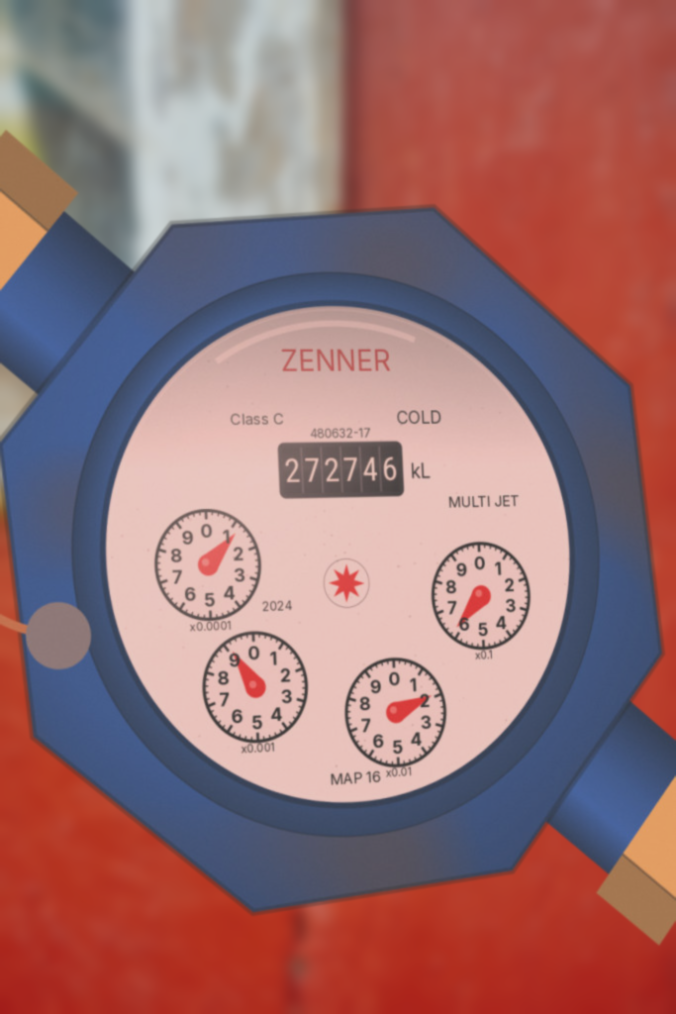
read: 272746.6191 kL
